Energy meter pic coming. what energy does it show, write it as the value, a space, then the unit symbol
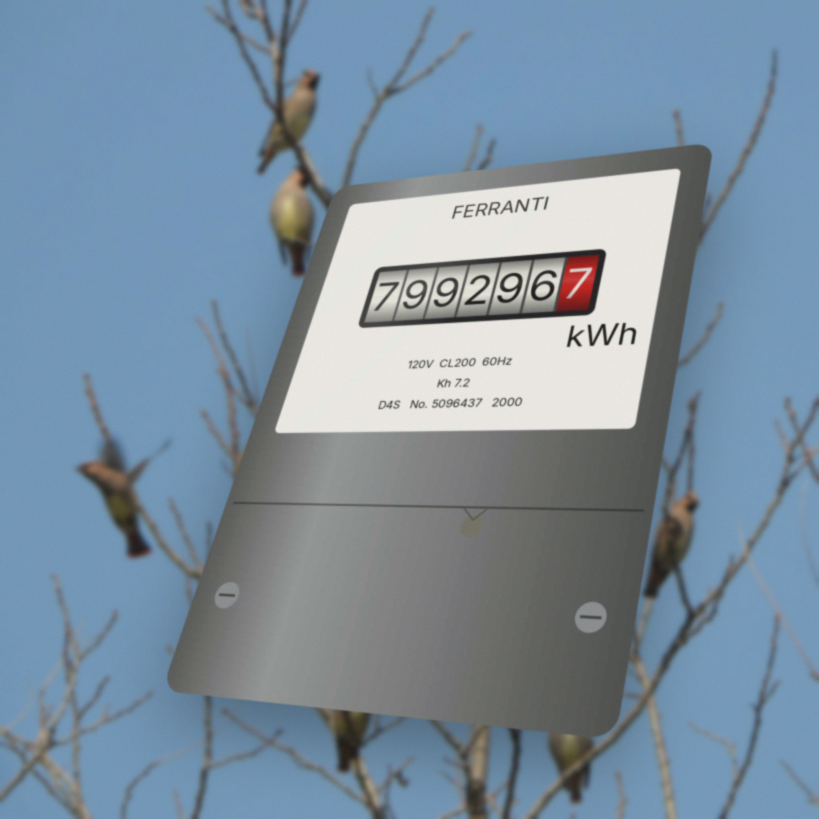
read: 799296.7 kWh
